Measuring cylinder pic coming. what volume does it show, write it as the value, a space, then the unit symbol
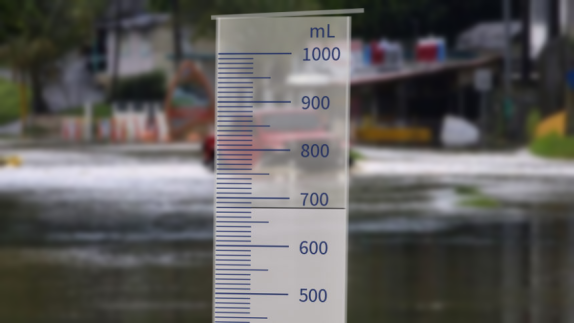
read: 680 mL
